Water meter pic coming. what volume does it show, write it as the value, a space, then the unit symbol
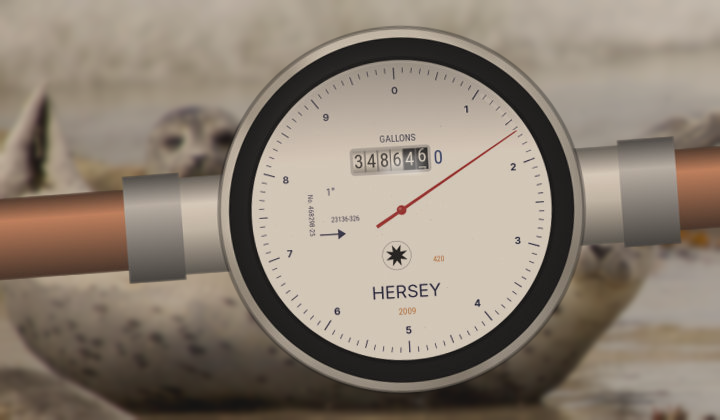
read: 3486461.6 gal
